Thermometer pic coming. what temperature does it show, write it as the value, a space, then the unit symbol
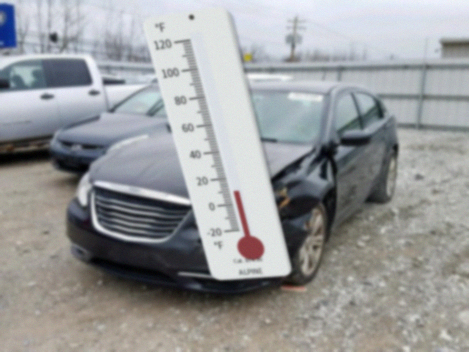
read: 10 °F
